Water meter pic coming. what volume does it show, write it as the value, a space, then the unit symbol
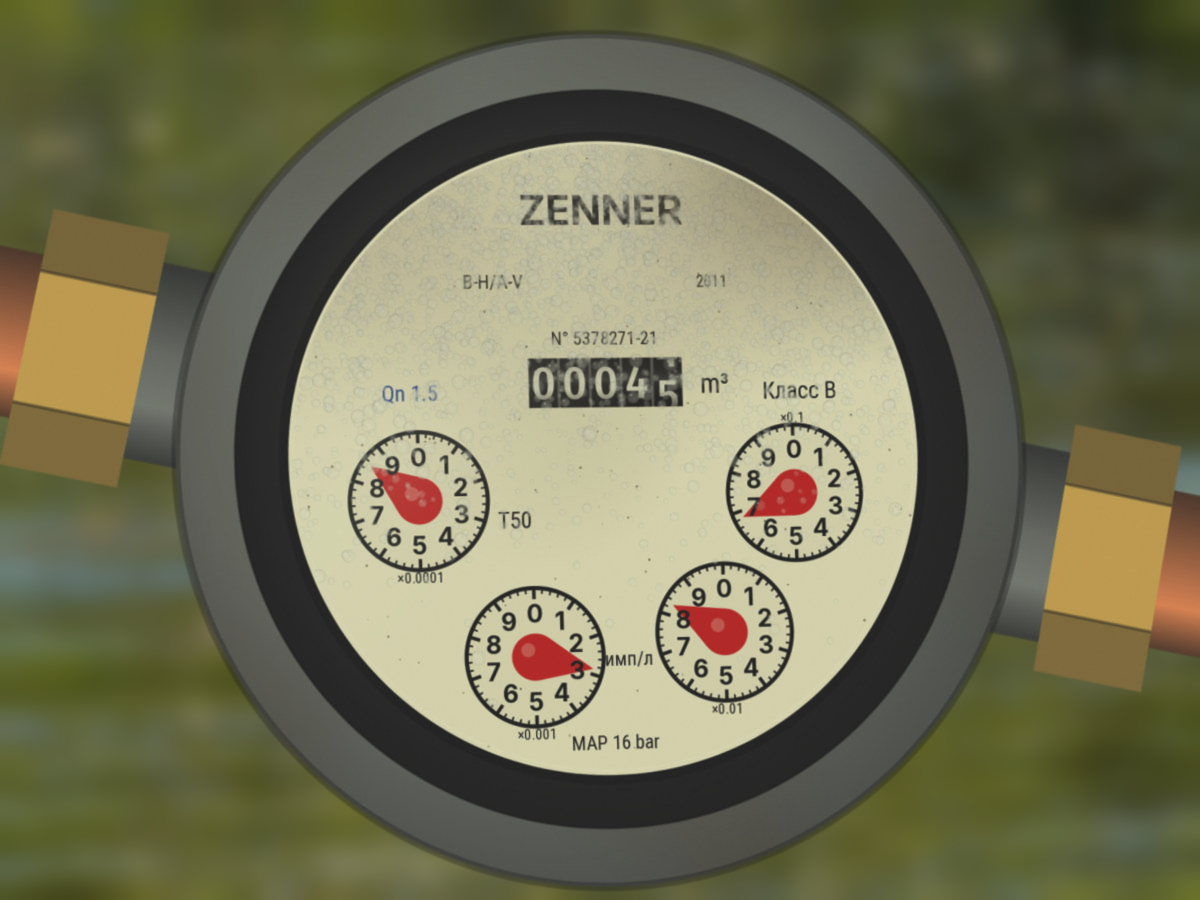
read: 44.6828 m³
